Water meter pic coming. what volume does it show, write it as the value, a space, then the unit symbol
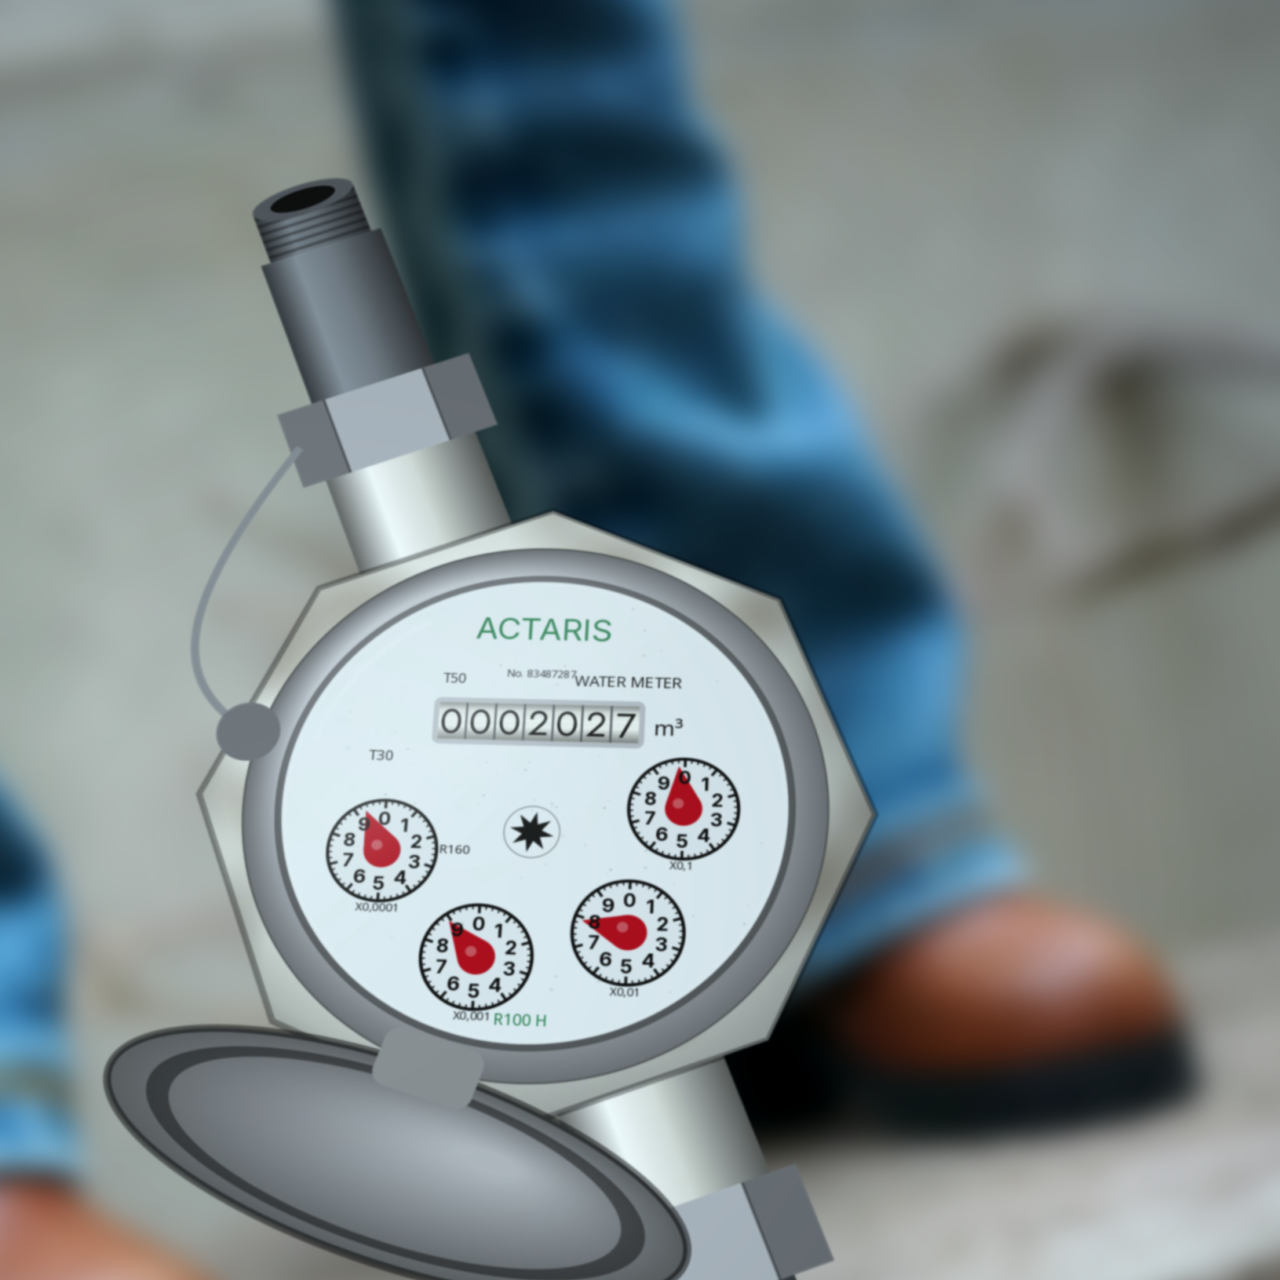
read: 2026.9789 m³
